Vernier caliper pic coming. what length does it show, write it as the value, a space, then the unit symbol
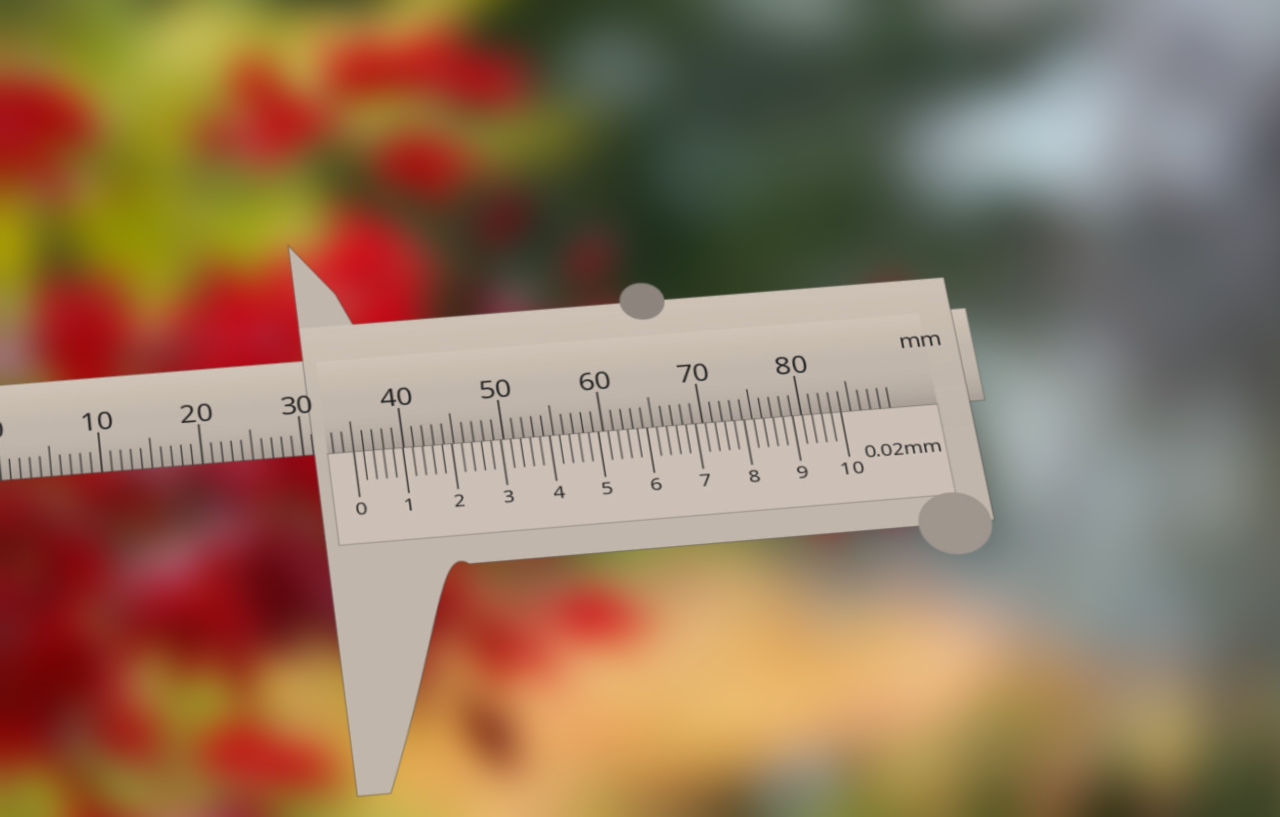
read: 35.0 mm
